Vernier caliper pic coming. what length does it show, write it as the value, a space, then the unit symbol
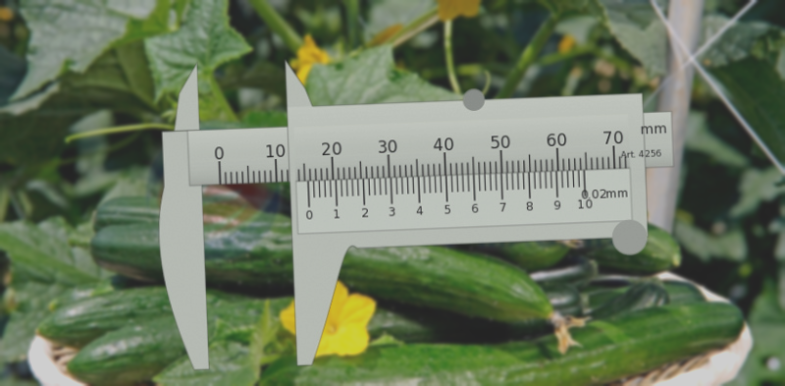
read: 15.6 mm
